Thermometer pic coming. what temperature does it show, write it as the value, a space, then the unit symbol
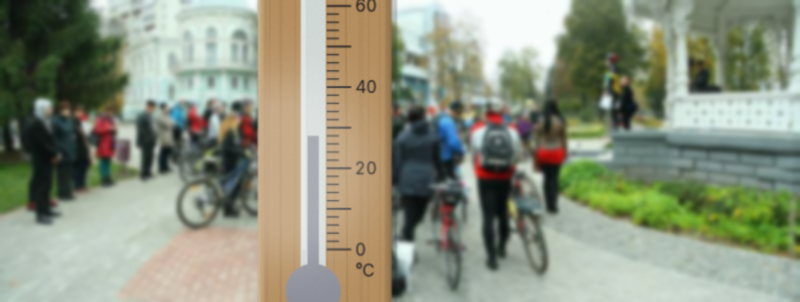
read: 28 °C
